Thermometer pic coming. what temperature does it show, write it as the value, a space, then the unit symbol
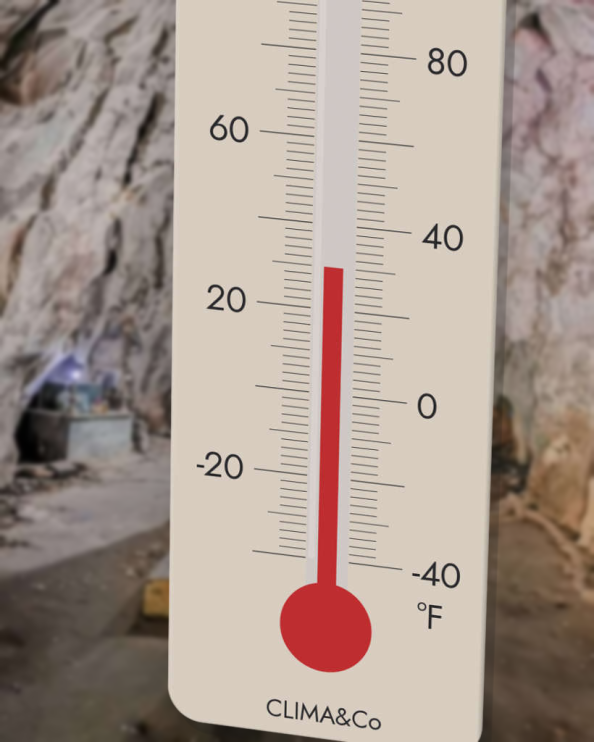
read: 30 °F
